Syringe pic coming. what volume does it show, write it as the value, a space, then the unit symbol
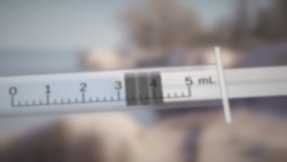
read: 3.2 mL
